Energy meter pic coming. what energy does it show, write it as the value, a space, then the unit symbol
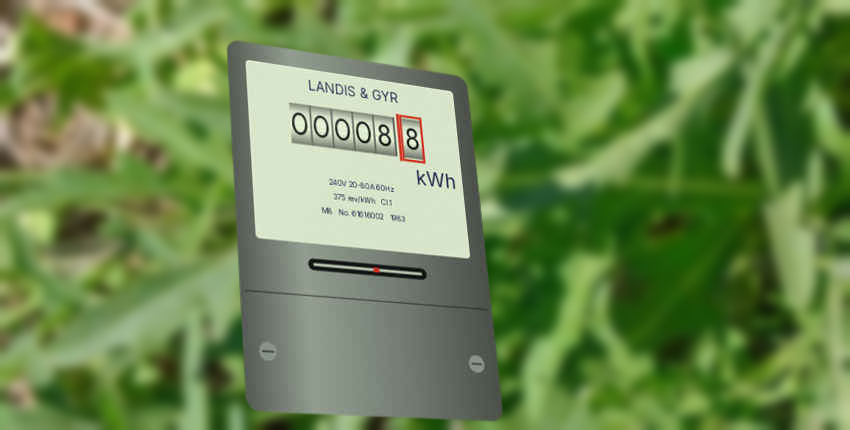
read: 8.8 kWh
